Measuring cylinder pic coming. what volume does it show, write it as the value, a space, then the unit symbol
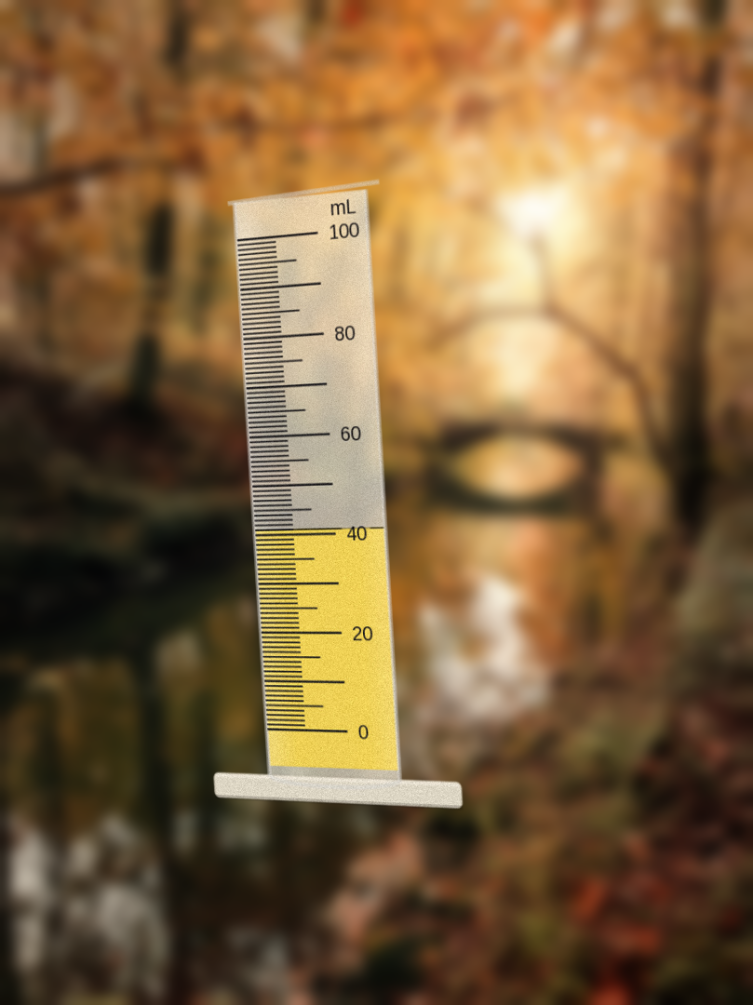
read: 41 mL
